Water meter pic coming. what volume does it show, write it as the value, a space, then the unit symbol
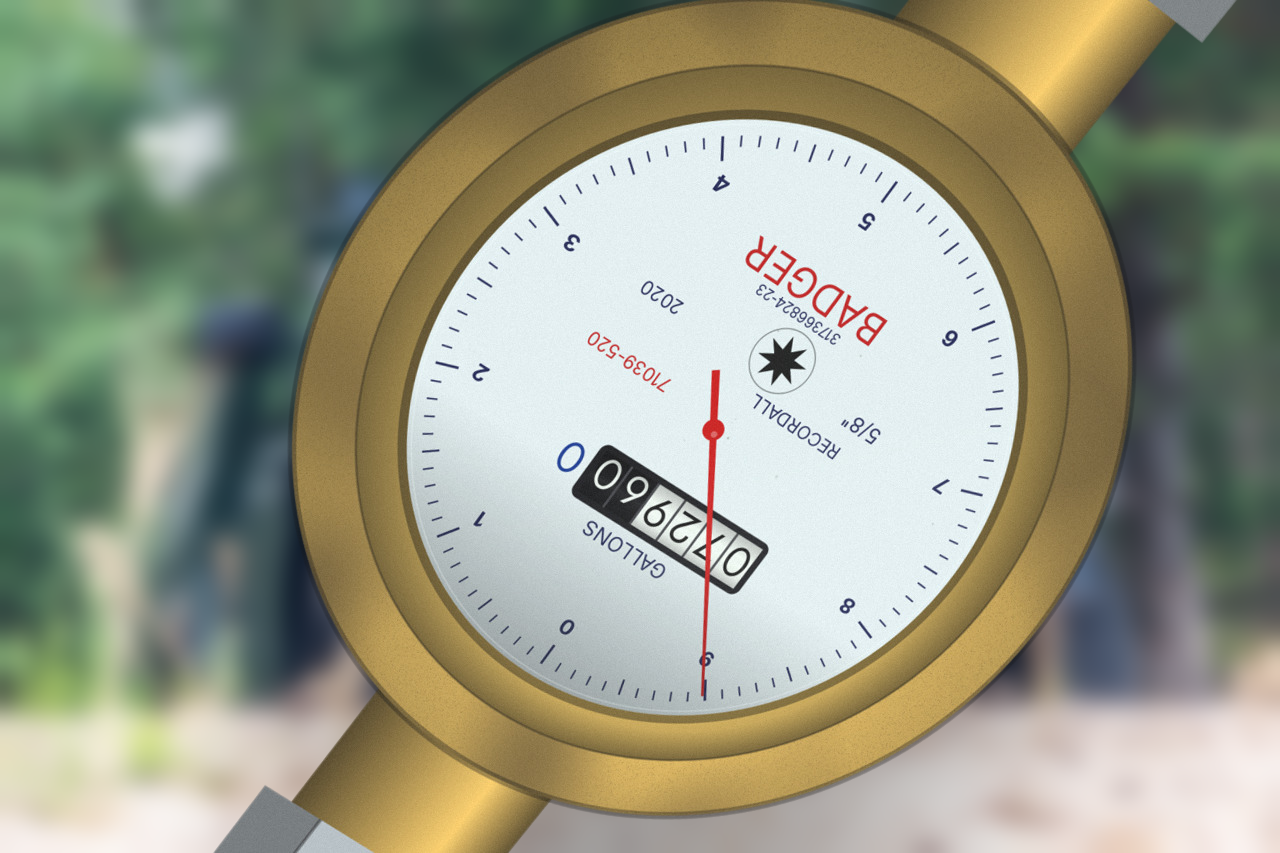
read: 729599.0 gal
